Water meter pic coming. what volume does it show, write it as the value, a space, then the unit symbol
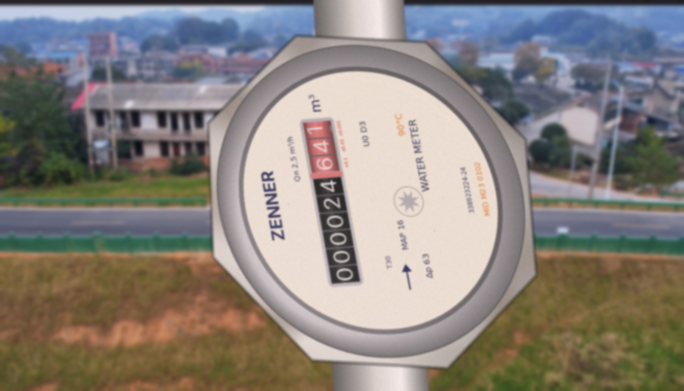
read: 24.641 m³
